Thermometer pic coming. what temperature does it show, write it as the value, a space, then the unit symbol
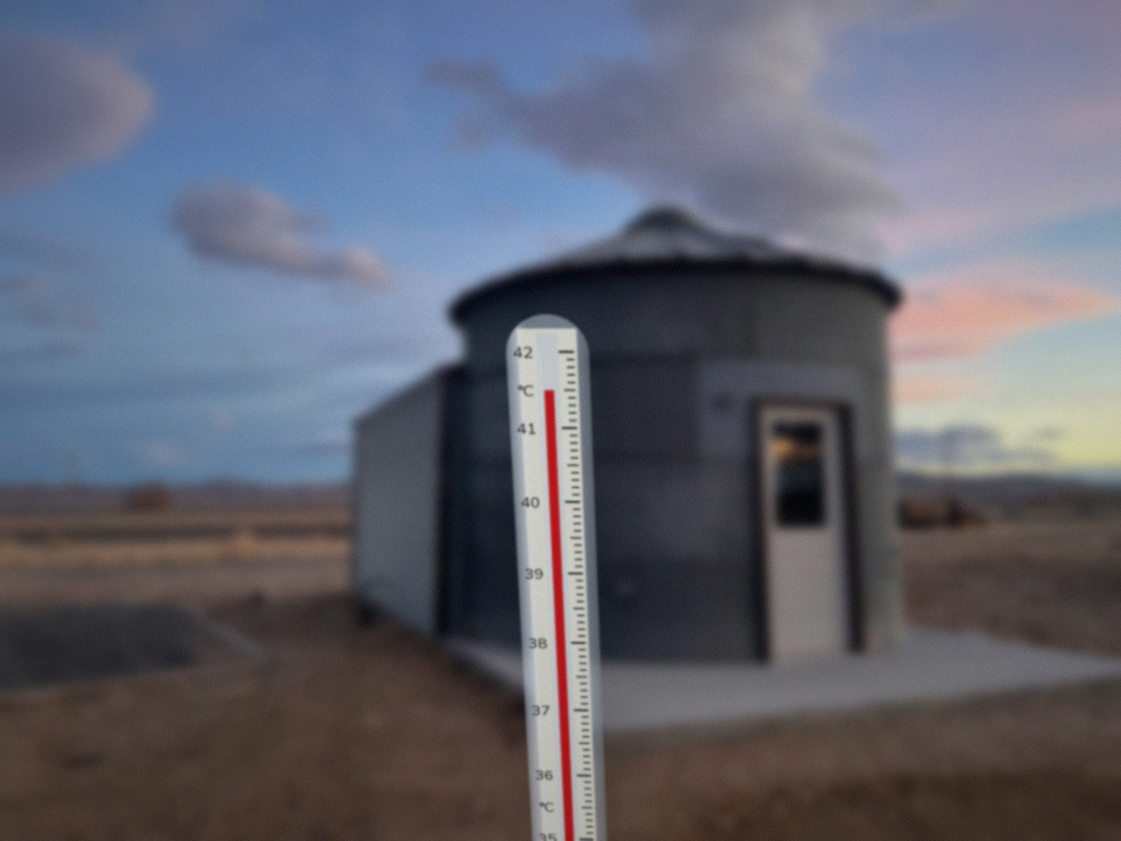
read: 41.5 °C
